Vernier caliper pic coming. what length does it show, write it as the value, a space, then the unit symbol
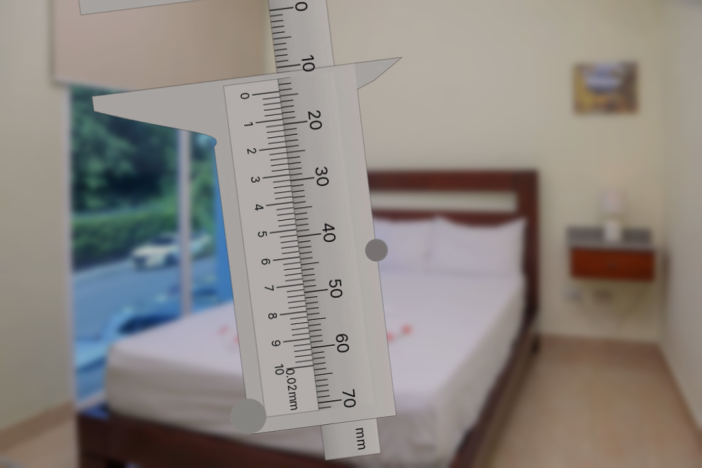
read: 14.2 mm
